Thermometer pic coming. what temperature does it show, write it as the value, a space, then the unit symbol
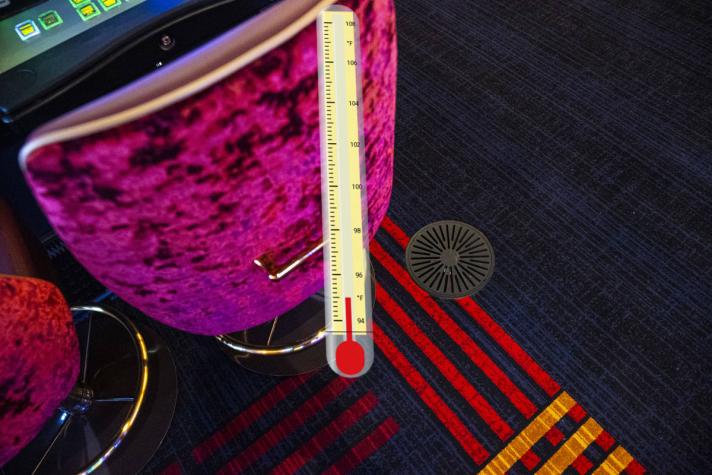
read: 95 °F
